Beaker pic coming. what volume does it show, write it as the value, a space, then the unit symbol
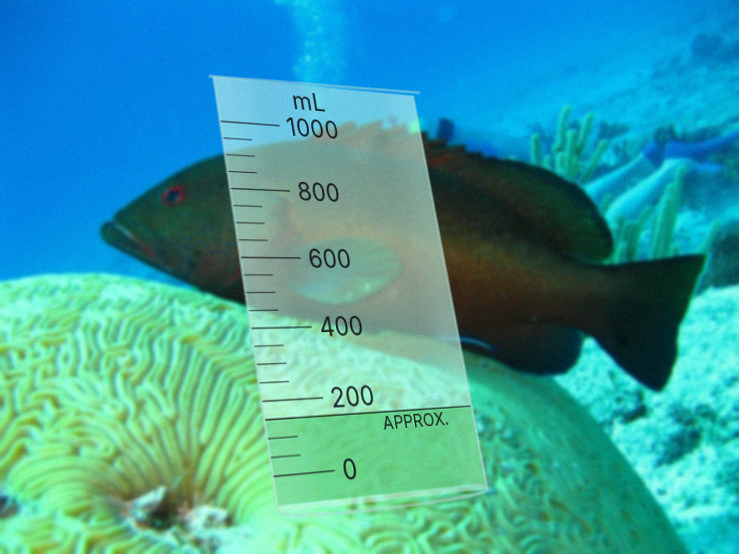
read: 150 mL
